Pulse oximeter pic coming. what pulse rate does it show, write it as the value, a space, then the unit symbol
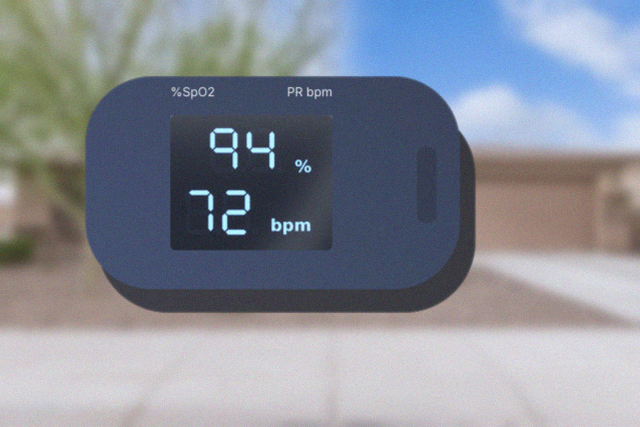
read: 72 bpm
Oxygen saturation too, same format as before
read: 94 %
